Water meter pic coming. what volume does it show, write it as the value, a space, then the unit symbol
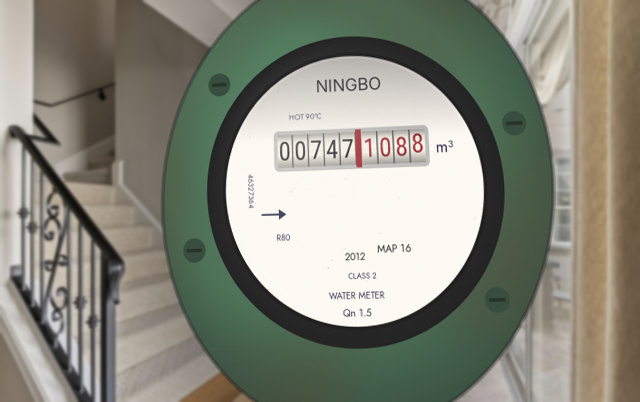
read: 747.1088 m³
